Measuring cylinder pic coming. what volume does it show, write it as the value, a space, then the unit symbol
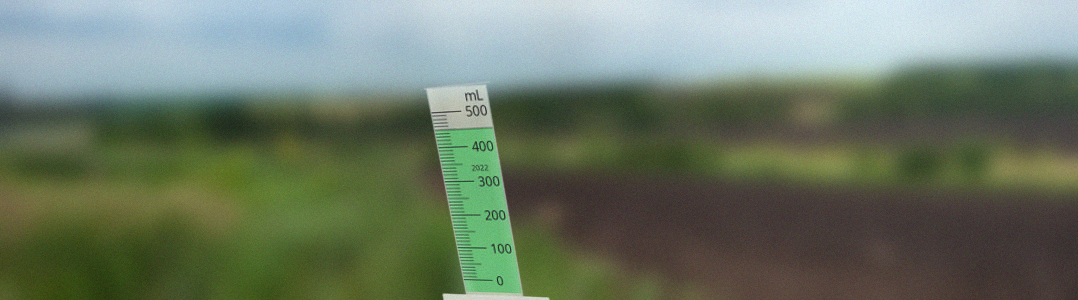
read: 450 mL
